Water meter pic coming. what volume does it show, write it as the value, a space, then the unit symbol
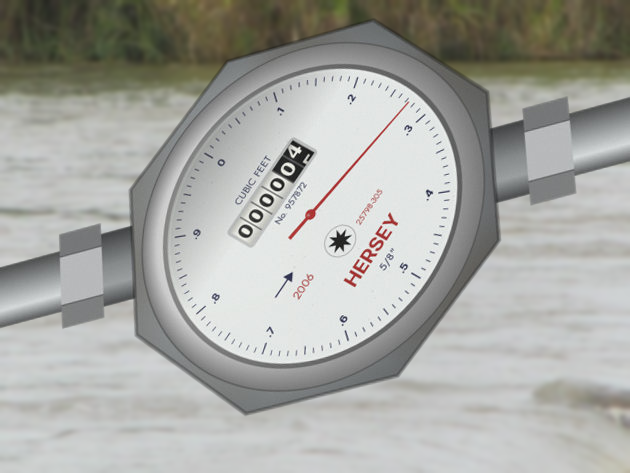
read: 4.27 ft³
